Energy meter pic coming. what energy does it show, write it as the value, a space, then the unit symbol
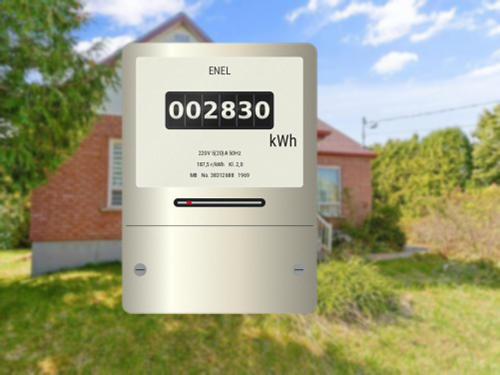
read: 2830 kWh
